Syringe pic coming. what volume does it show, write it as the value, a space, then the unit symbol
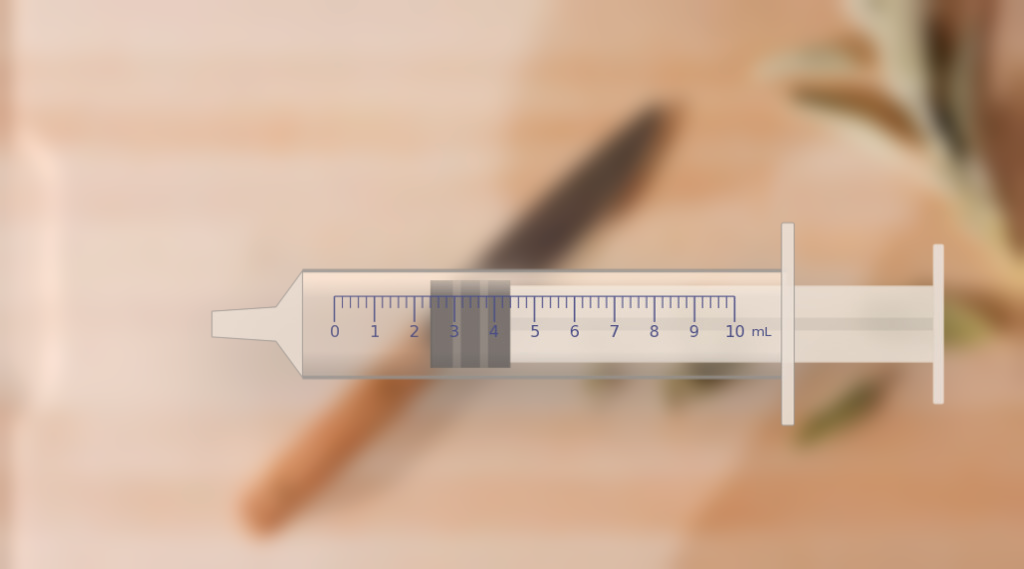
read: 2.4 mL
